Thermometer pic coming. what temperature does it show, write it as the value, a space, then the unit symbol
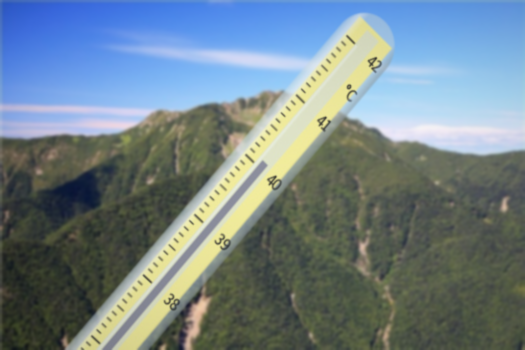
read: 40.1 °C
